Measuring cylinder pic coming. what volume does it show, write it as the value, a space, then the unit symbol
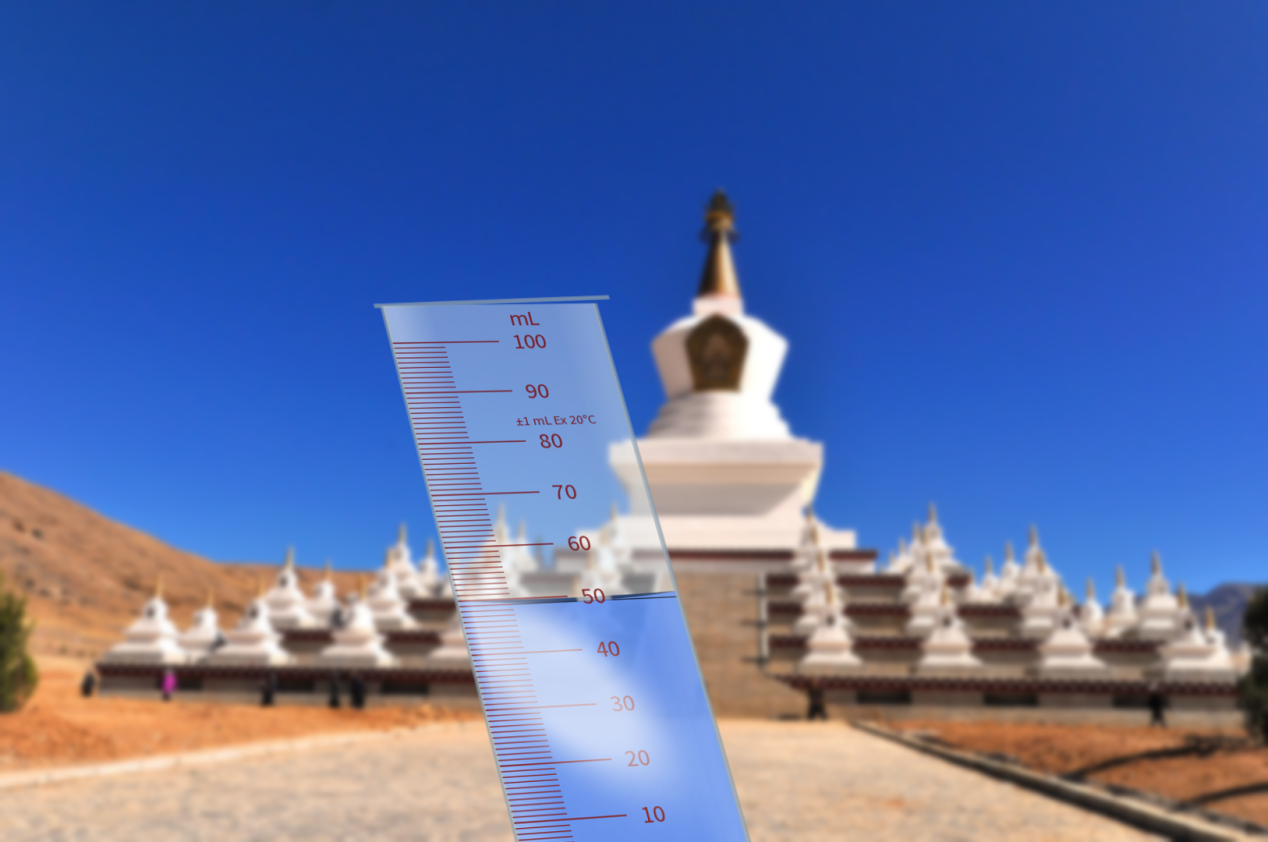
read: 49 mL
